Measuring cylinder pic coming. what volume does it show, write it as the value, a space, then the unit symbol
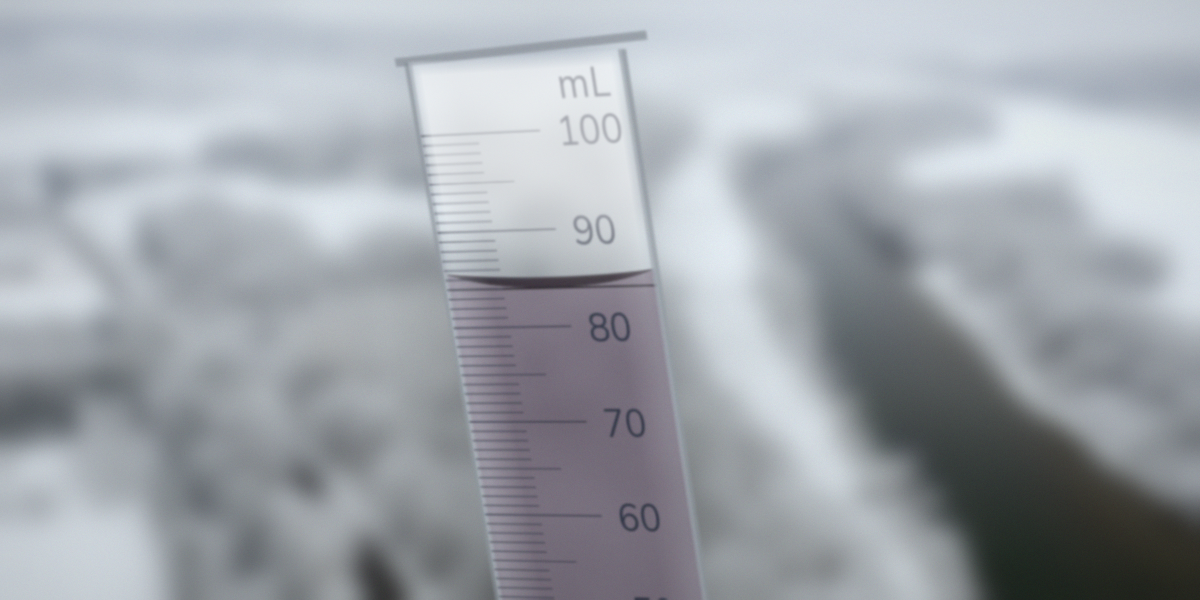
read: 84 mL
